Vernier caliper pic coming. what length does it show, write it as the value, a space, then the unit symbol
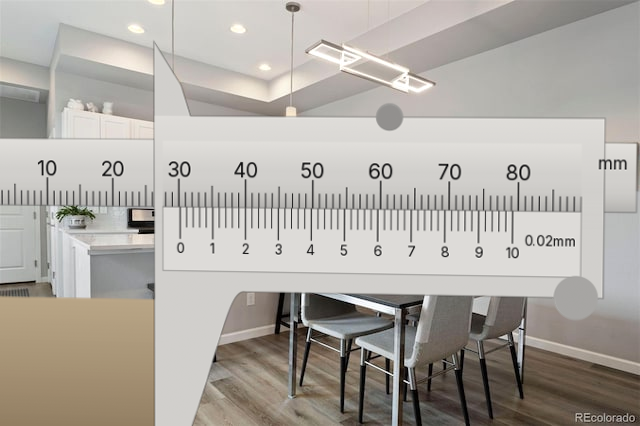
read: 30.2 mm
